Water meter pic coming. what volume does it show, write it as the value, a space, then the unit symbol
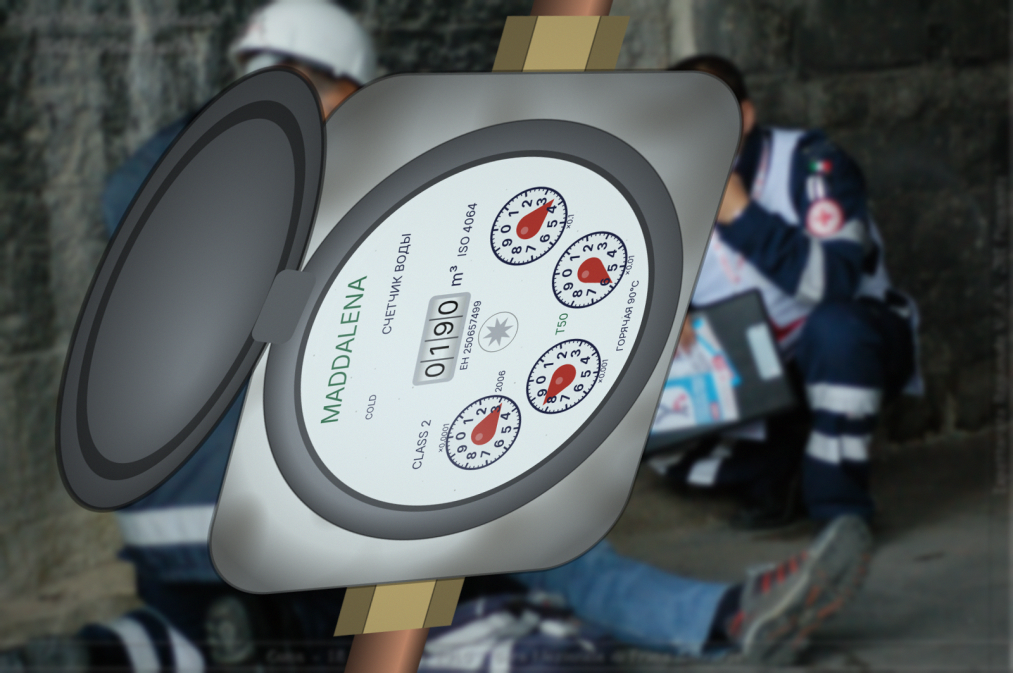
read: 190.3583 m³
